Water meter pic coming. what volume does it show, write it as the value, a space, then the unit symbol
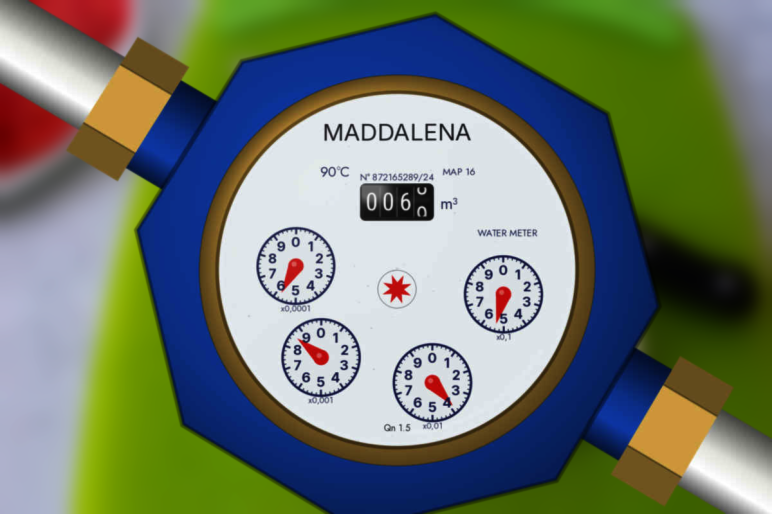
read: 68.5385 m³
